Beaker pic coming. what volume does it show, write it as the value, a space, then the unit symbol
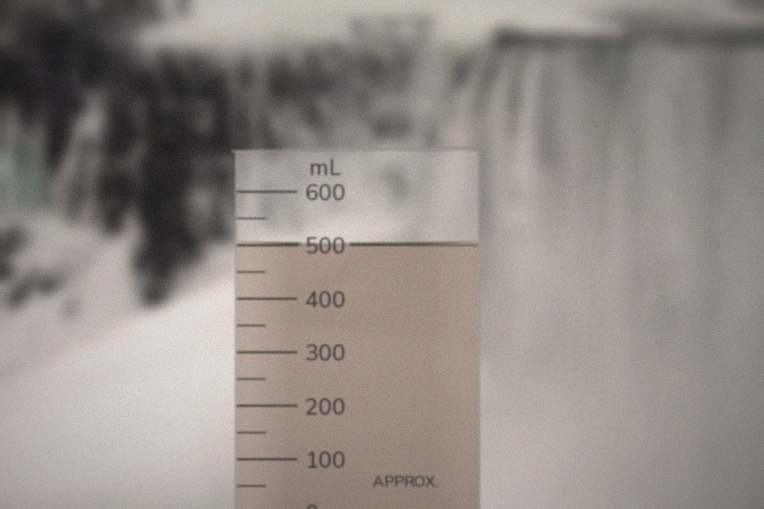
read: 500 mL
